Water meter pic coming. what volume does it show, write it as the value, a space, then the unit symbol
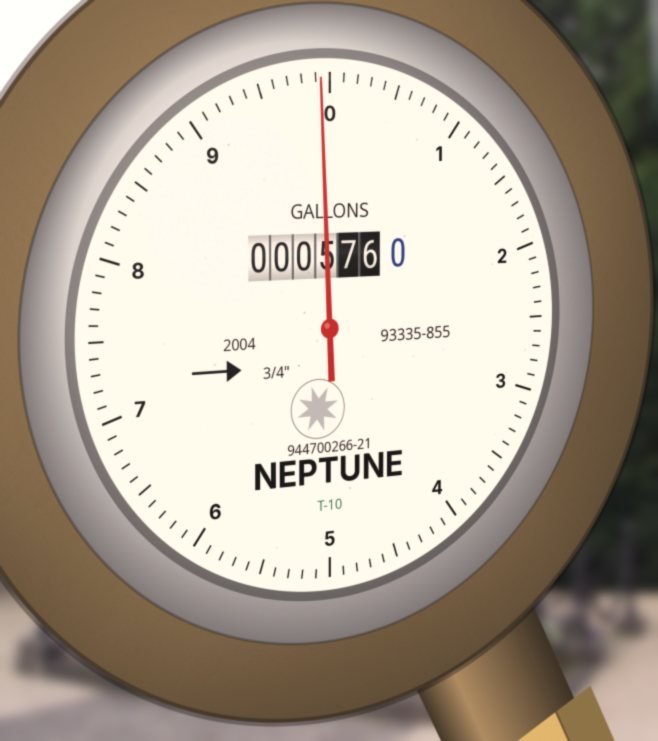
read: 5759.9 gal
